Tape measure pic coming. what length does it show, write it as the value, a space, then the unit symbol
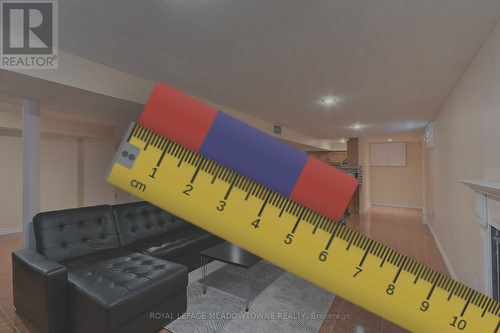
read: 6 cm
